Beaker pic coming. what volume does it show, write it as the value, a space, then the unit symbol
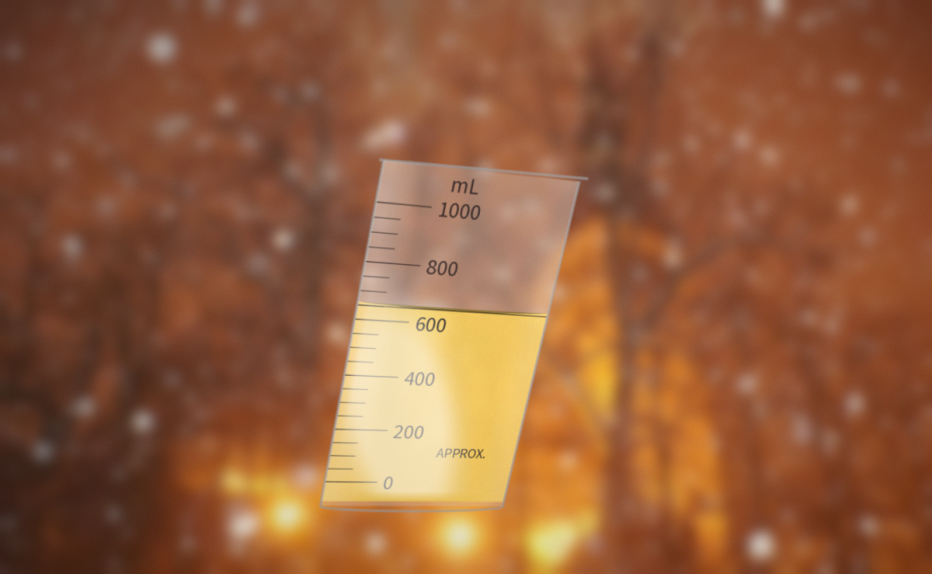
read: 650 mL
